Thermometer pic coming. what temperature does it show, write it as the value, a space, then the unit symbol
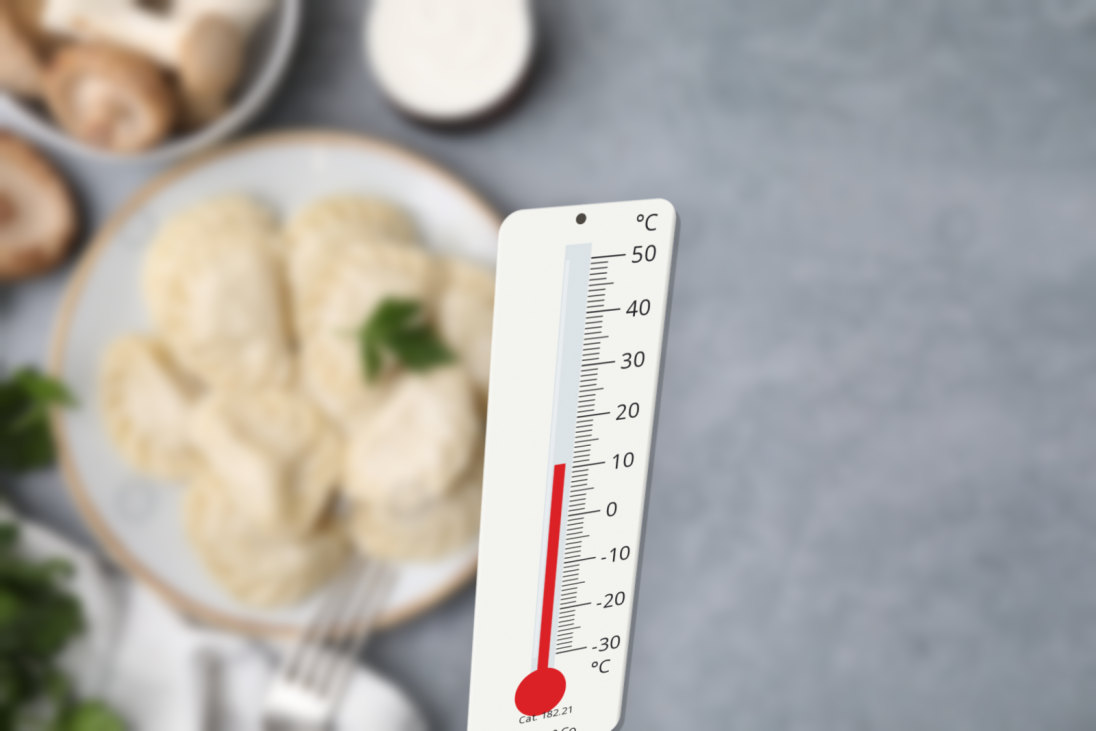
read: 11 °C
